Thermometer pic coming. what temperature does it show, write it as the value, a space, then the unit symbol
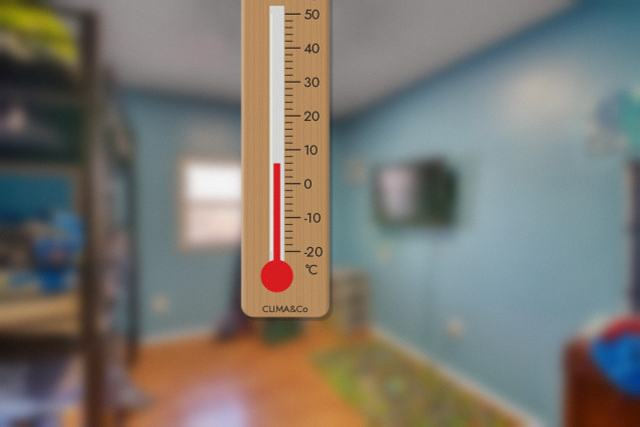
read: 6 °C
